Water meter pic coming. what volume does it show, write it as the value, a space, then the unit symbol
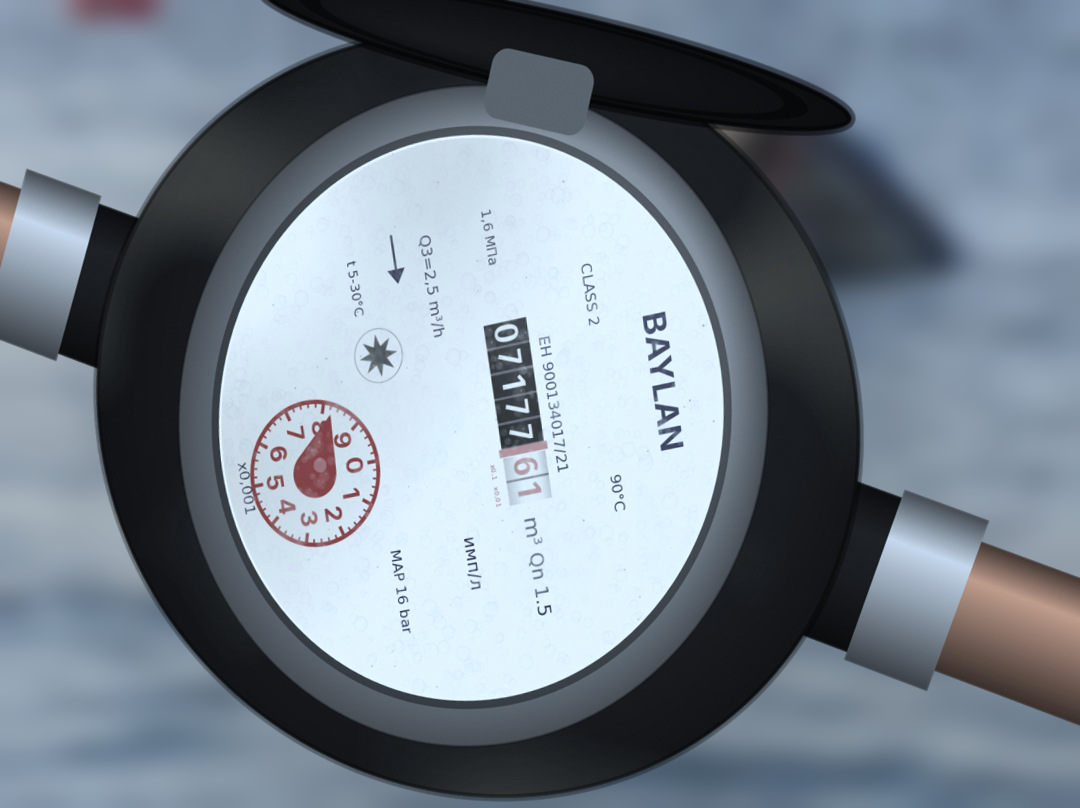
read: 7177.618 m³
